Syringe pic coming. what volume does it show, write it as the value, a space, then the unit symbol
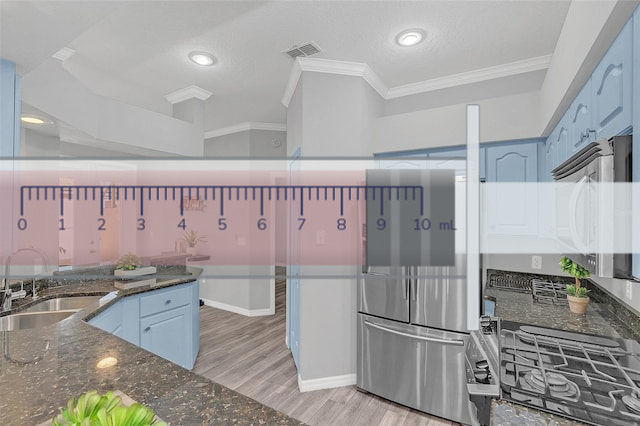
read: 8.6 mL
